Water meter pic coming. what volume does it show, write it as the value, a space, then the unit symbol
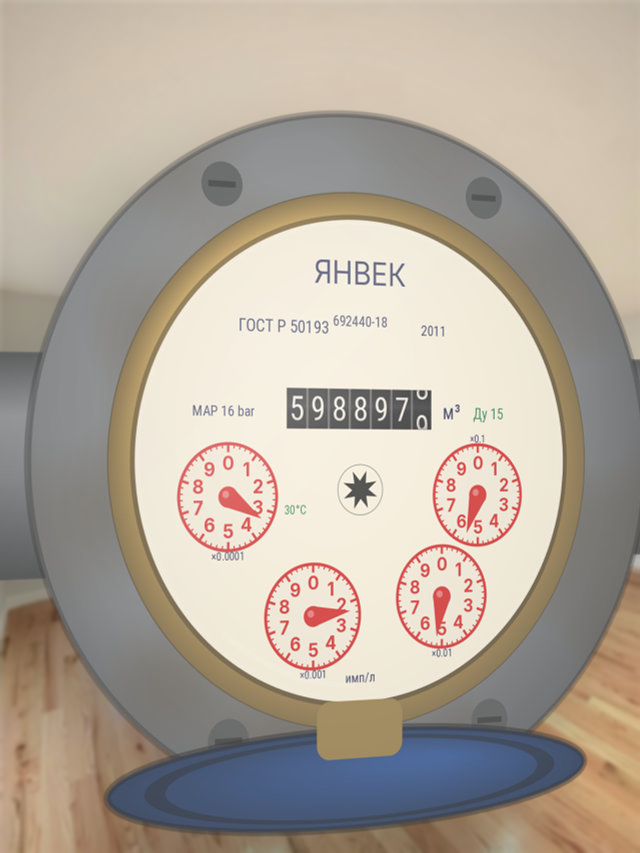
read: 5988978.5523 m³
